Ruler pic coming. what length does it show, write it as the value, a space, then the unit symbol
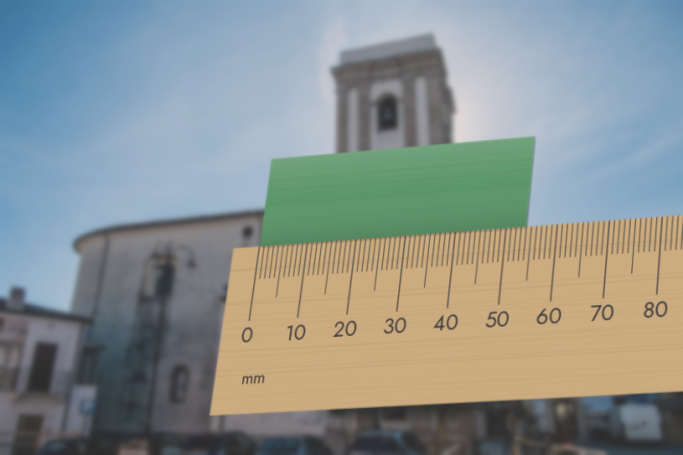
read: 54 mm
